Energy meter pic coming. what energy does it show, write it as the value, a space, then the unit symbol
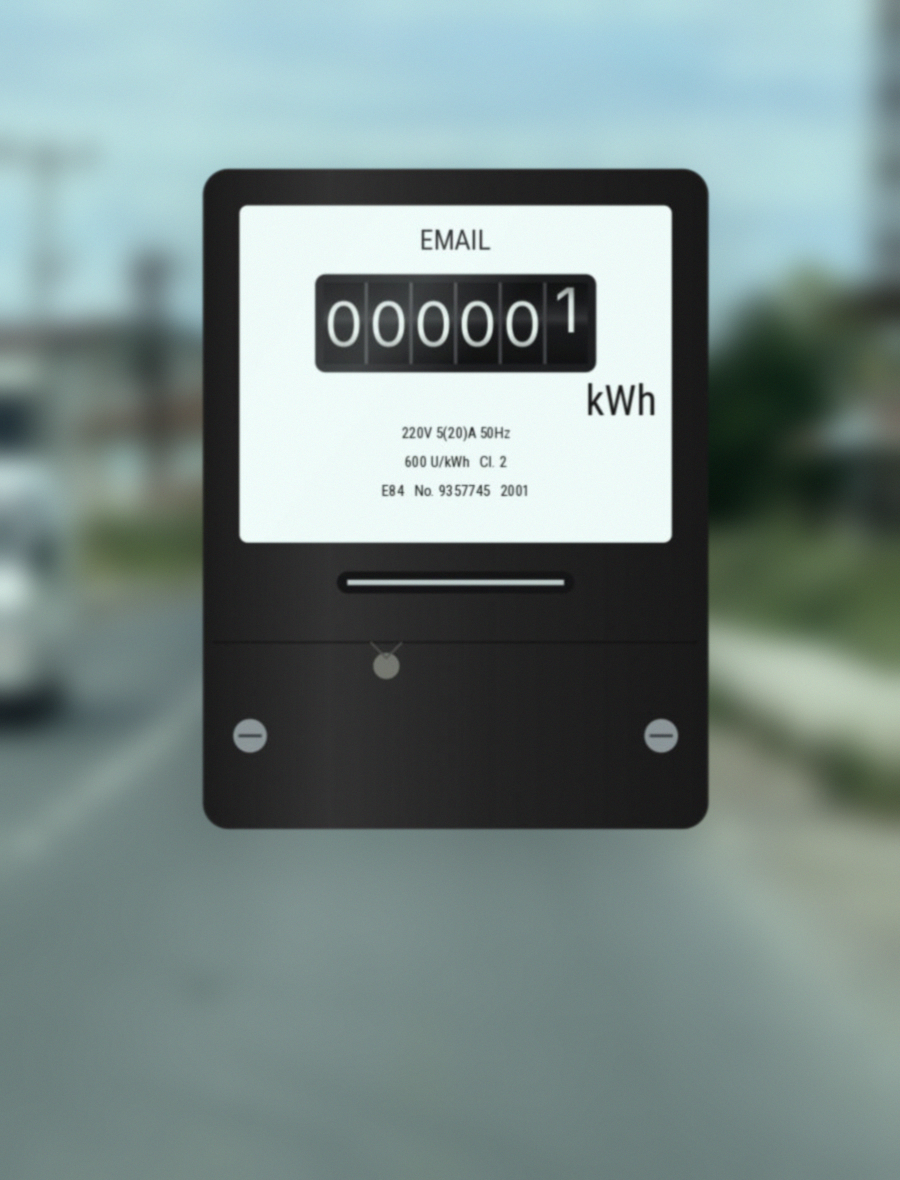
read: 1 kWh
